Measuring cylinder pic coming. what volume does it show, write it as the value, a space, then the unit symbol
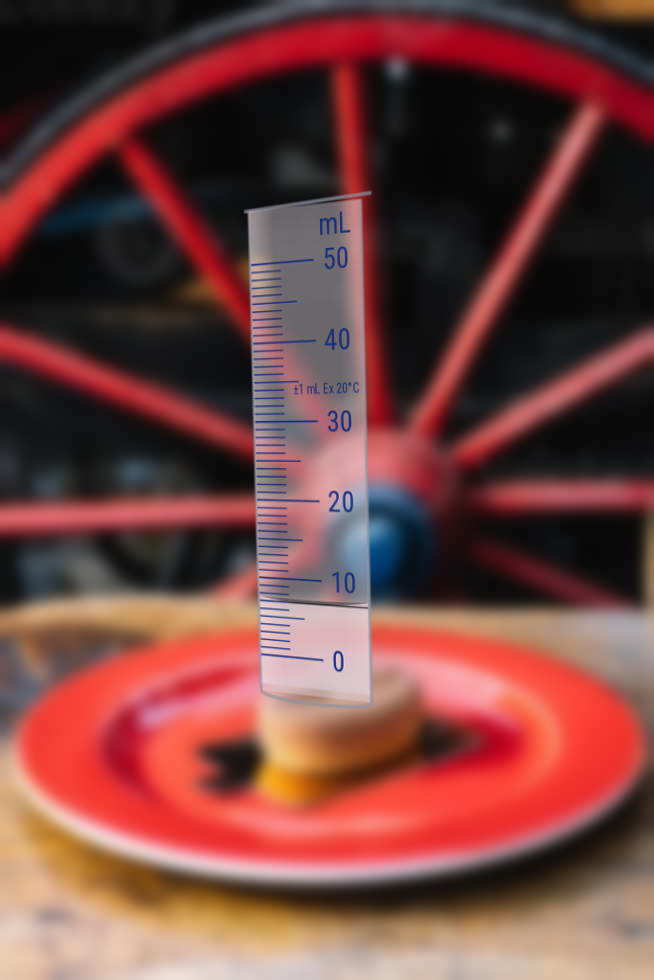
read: 7 mL
